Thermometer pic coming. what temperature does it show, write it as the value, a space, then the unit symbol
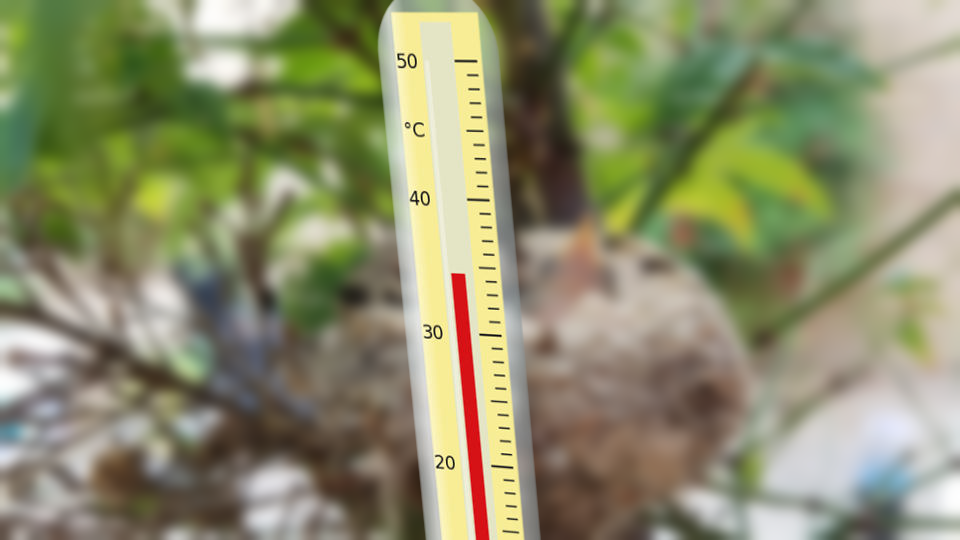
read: 34.5 °C
